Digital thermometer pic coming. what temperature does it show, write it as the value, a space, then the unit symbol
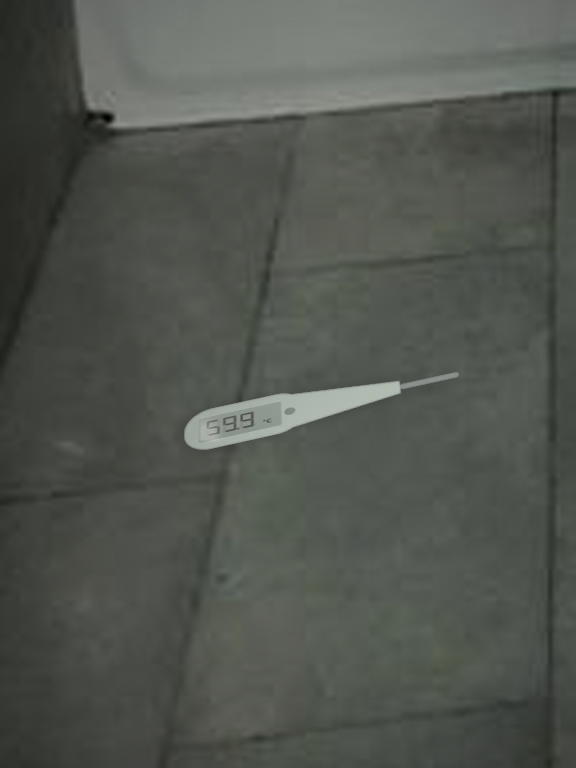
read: 59.9 °C
